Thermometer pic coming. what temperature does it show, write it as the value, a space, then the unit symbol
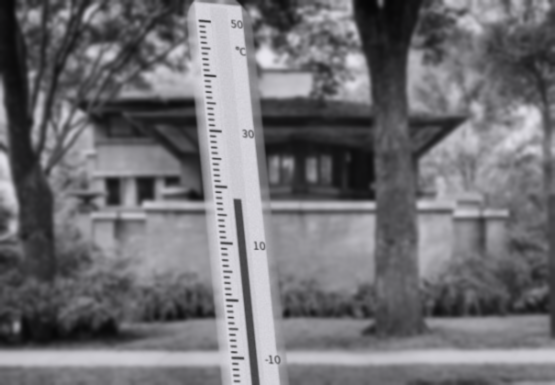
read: 18 °C
